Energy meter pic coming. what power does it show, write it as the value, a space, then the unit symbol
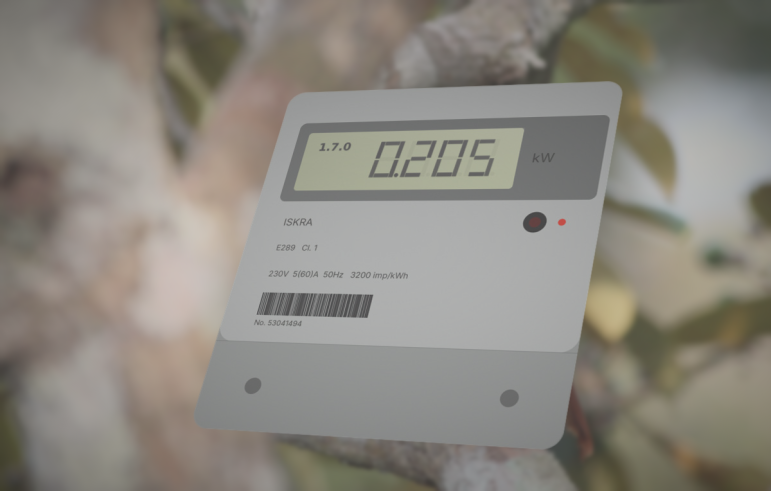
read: 0.205 kW
